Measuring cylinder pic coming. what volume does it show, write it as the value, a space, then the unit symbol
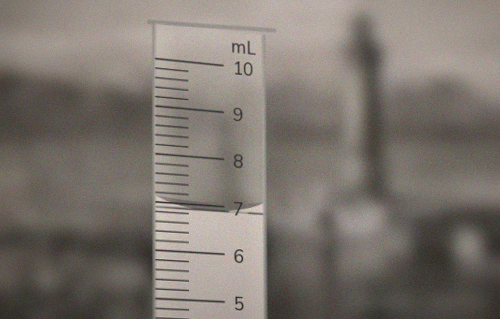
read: 6.9 mL
